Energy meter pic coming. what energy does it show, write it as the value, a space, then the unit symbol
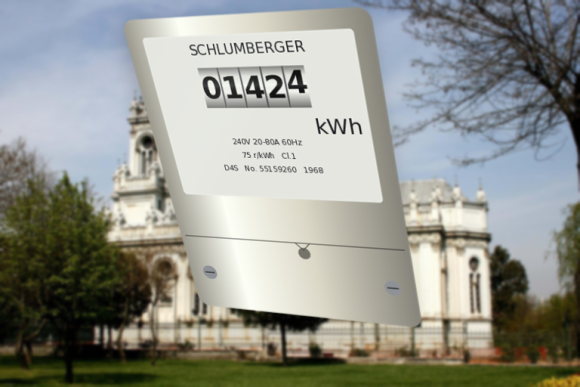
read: 1424 kWh
